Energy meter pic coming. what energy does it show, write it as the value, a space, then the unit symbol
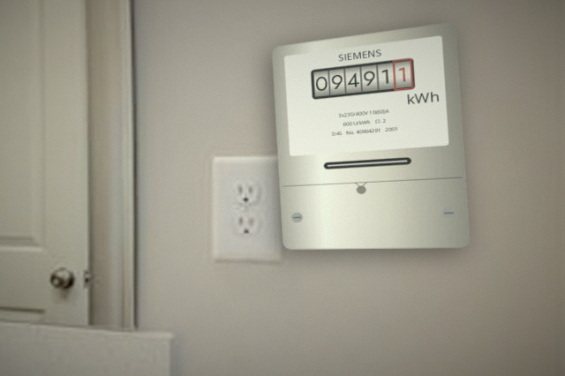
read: 9491.1 kWh
